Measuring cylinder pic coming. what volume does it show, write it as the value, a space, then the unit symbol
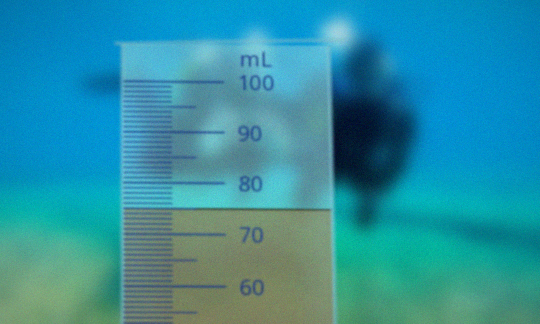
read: 75 mL
